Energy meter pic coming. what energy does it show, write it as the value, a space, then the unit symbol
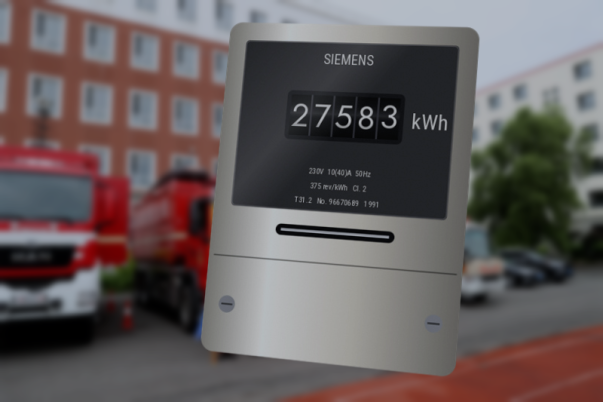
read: 27583 kWh
